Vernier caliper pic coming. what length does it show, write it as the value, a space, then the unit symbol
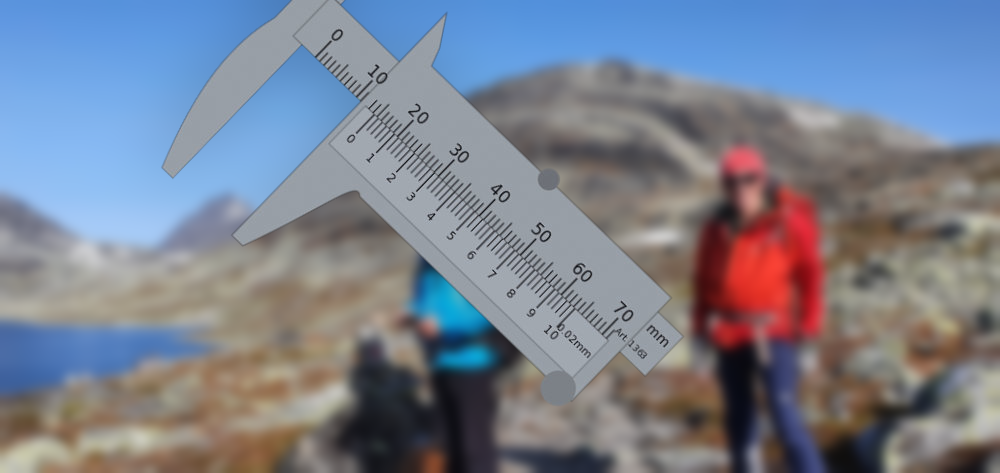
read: 14.4 mm
